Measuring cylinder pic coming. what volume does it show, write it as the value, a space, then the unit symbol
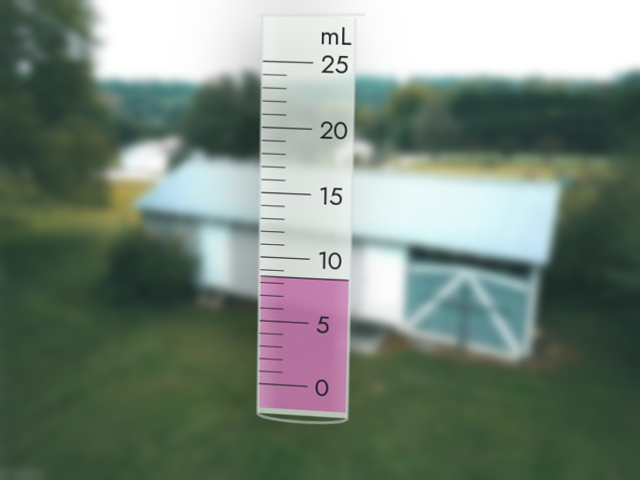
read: 8.5 mL
